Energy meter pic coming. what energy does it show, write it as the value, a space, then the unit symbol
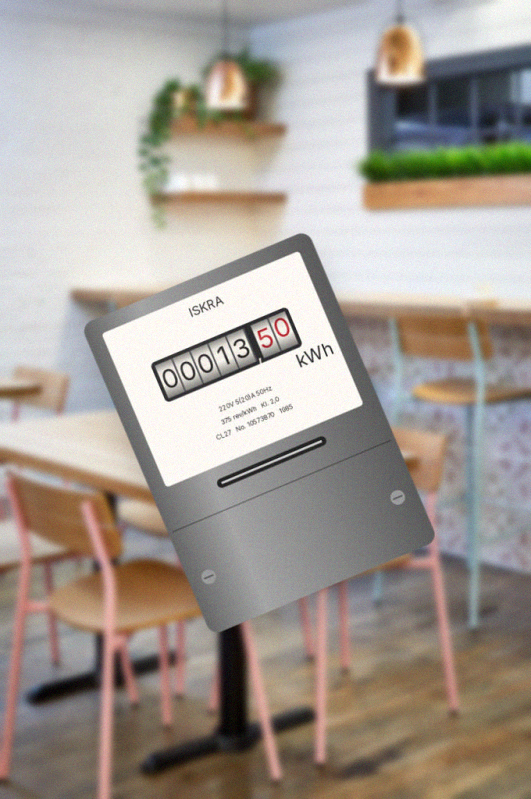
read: 13.50 kWh
